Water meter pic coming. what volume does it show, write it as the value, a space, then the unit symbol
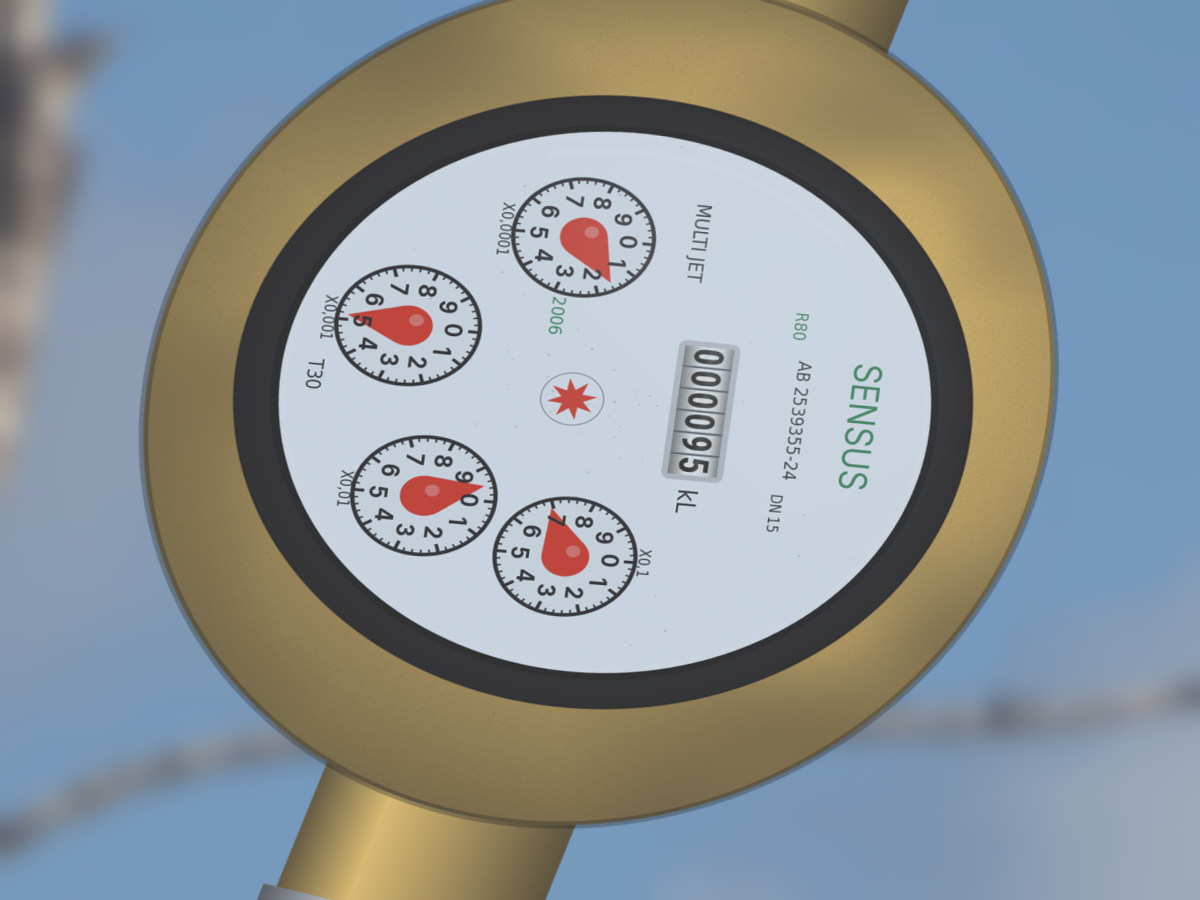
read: 95.6951 kL
